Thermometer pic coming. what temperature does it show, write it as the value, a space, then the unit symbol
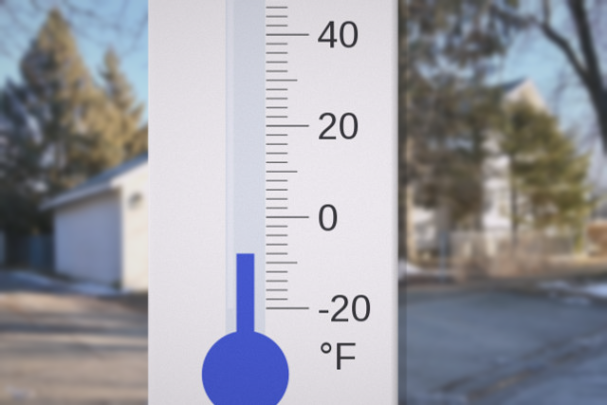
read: -8 °F
